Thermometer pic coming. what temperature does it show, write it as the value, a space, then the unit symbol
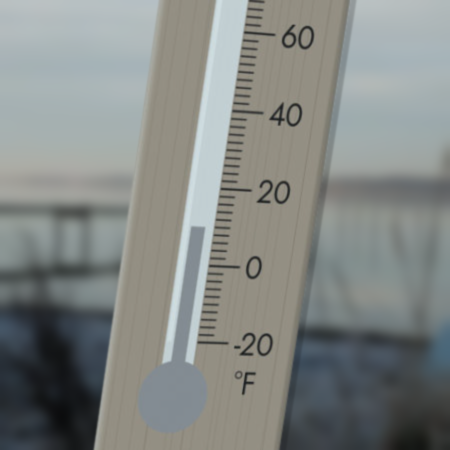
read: 10 °F
